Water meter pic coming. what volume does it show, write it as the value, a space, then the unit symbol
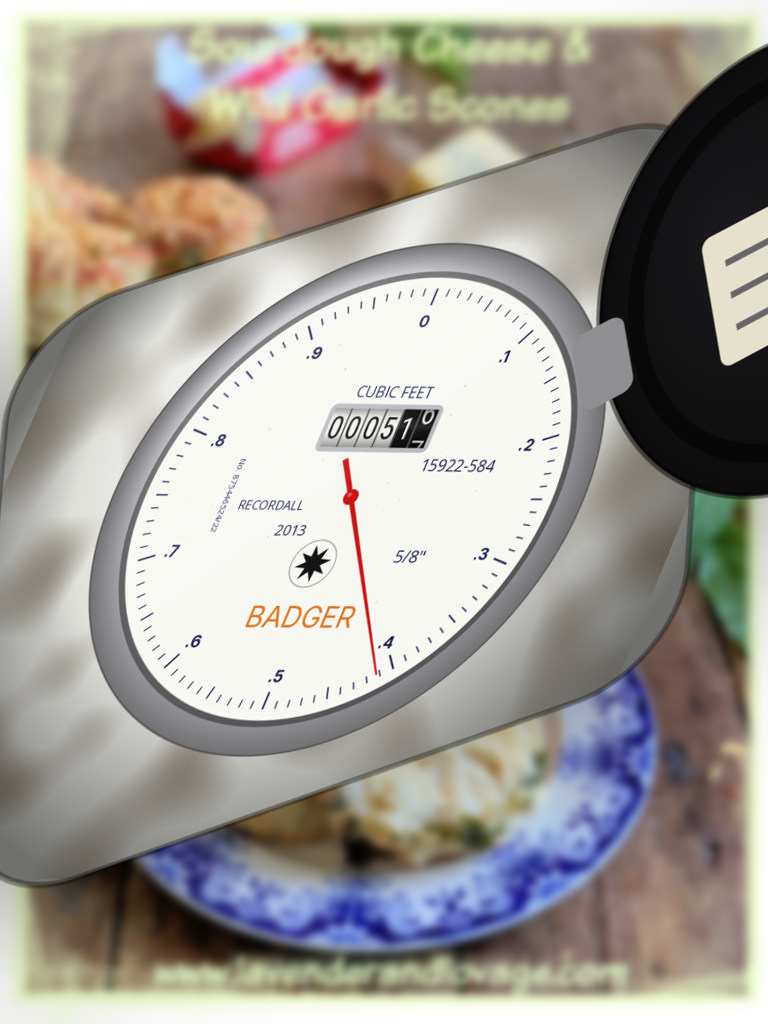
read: 516.41 ft³
